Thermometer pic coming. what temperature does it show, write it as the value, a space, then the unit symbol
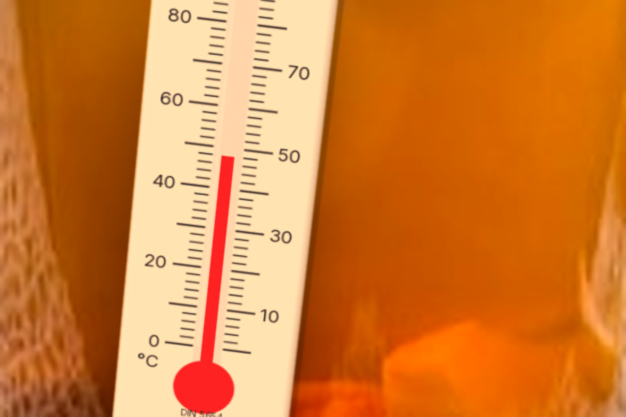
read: 48 °C
